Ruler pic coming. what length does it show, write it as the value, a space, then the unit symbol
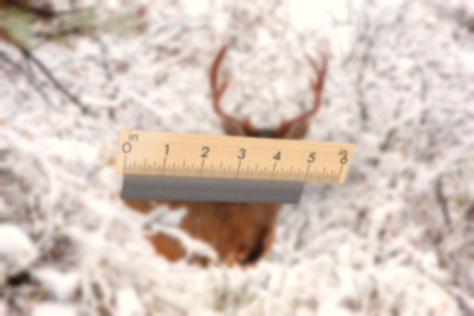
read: 5 in
